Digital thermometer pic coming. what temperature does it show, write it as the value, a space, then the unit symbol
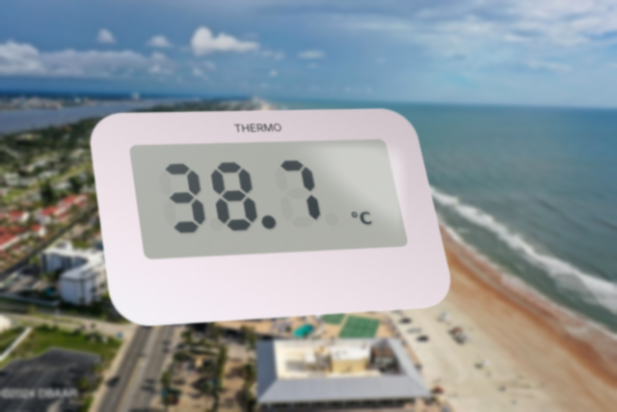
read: 38.7 °C
